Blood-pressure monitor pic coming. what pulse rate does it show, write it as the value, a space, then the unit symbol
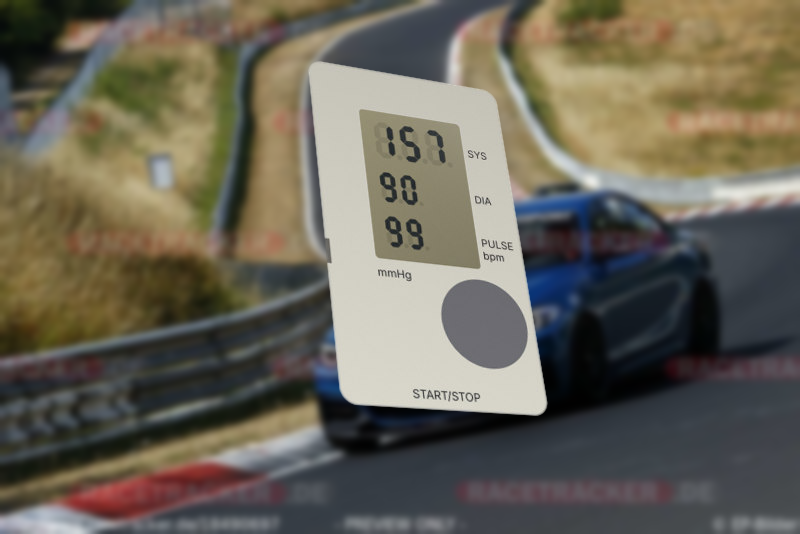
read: 99 bpm
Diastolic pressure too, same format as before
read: 90 mmHg
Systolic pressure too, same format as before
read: 157 mmHg
